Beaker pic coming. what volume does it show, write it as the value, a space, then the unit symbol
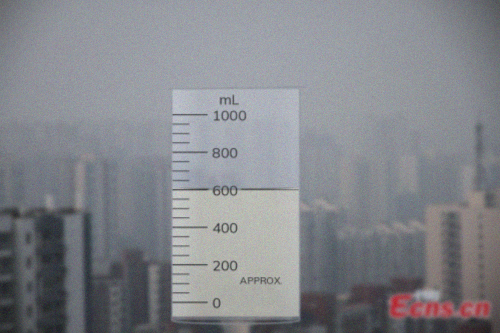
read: 600 mL
